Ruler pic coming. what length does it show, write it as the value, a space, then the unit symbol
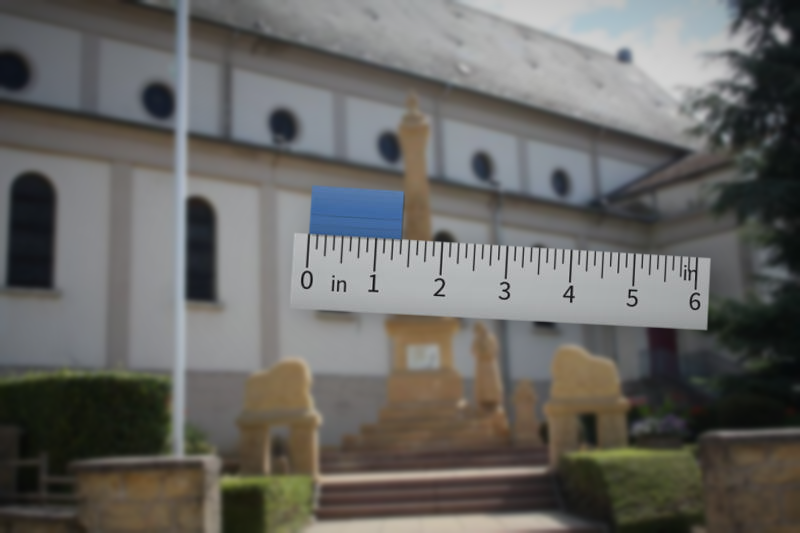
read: 1.375 in
